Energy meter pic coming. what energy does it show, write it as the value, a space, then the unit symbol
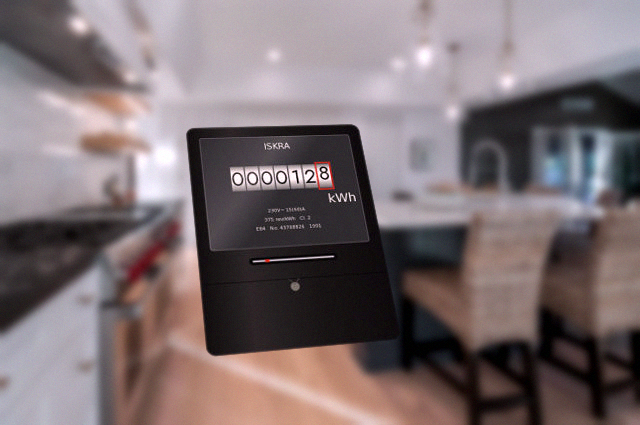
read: 12.8 kWh
